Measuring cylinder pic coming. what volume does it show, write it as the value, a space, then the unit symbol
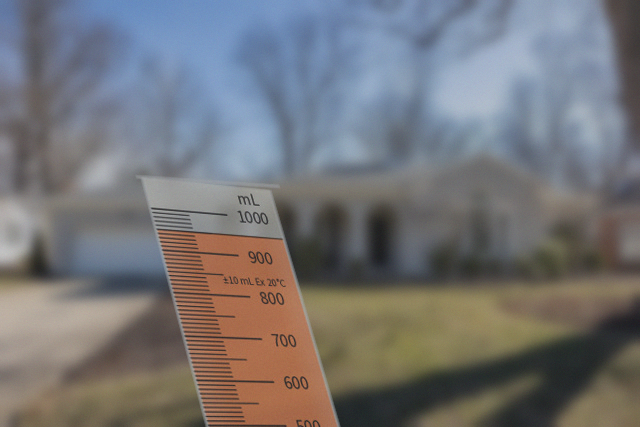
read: 950 mL
